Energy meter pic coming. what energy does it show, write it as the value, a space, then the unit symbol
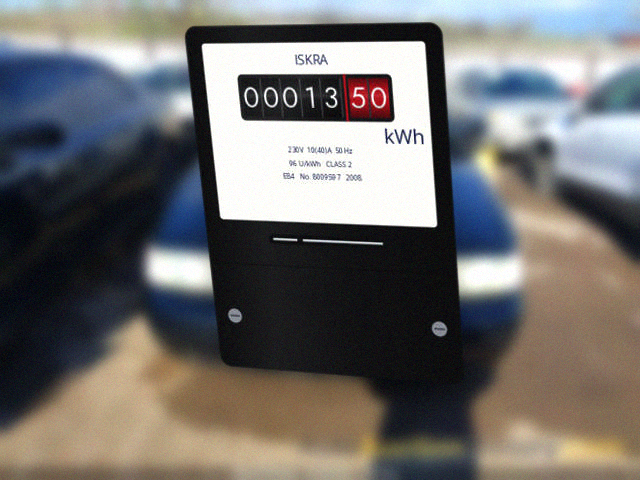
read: 13.50 kWh
